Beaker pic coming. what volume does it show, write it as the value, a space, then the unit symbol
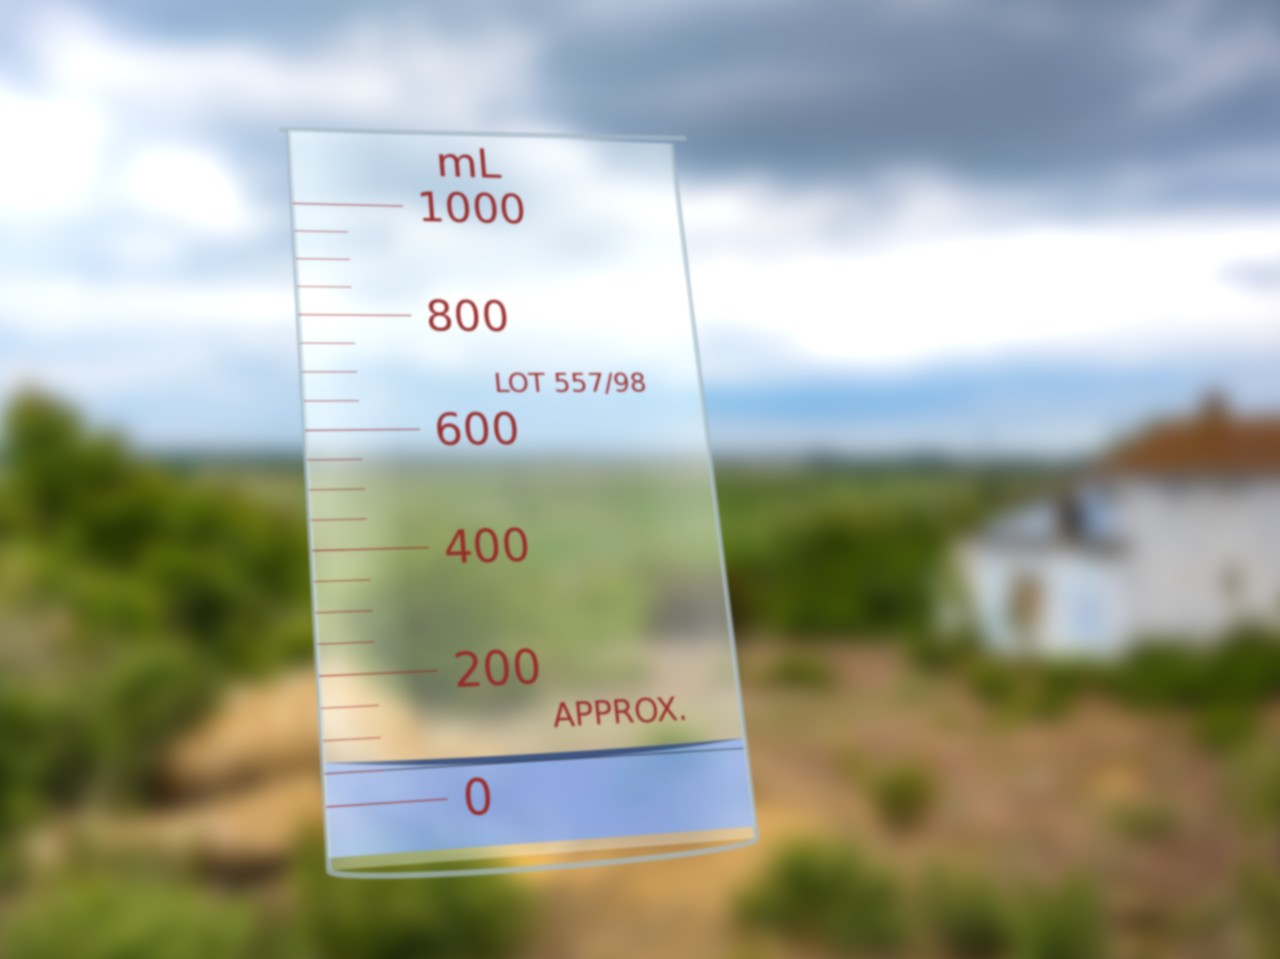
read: 50 mL
